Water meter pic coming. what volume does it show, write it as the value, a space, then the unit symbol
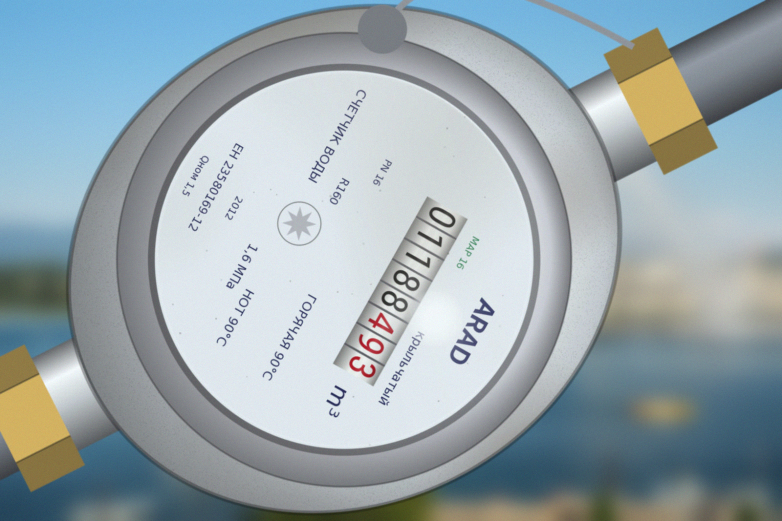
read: 1188.493 m³
